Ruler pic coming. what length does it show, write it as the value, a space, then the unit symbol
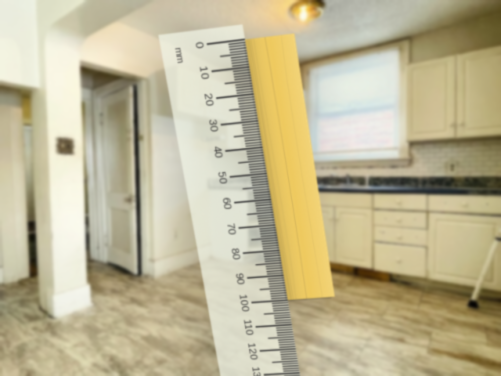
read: 100 mm
